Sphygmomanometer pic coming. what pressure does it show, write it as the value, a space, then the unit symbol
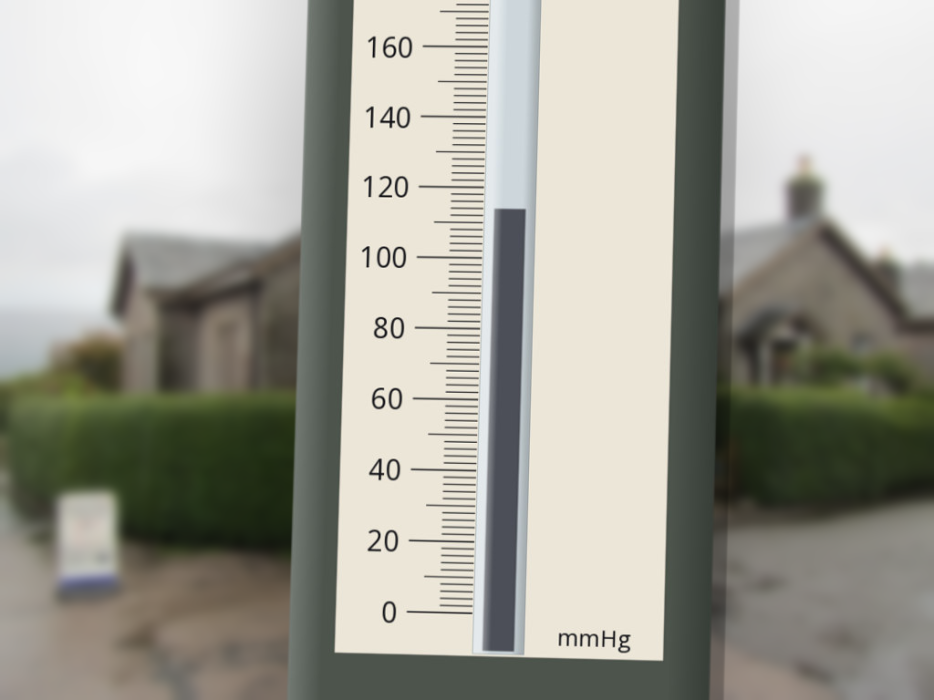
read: 114 mmHg
